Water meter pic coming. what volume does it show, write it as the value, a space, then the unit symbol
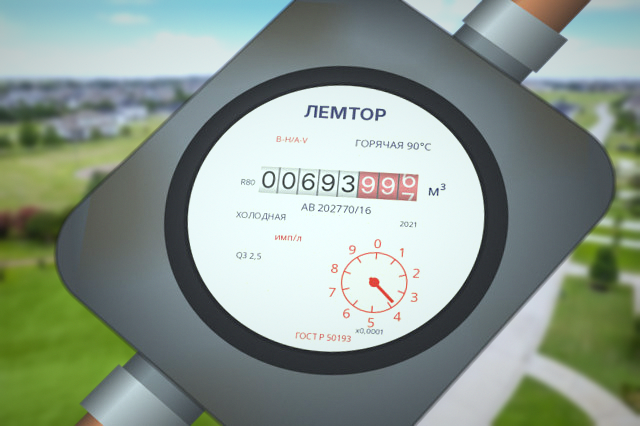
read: 693.9963 m³
